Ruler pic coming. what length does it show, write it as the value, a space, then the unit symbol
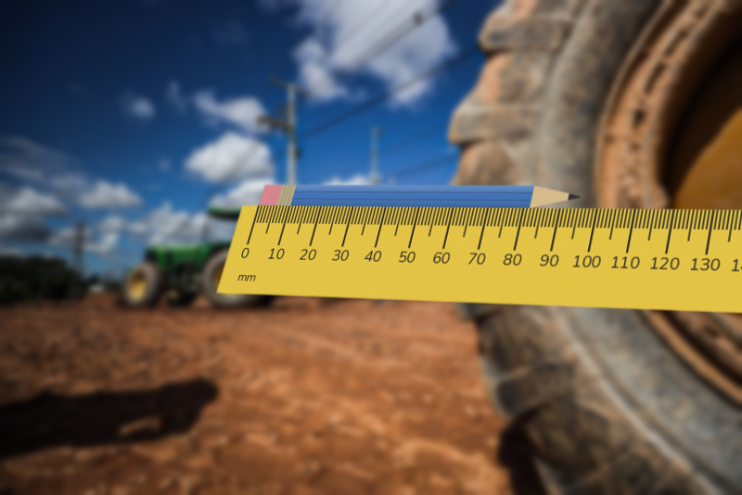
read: 95 mm
